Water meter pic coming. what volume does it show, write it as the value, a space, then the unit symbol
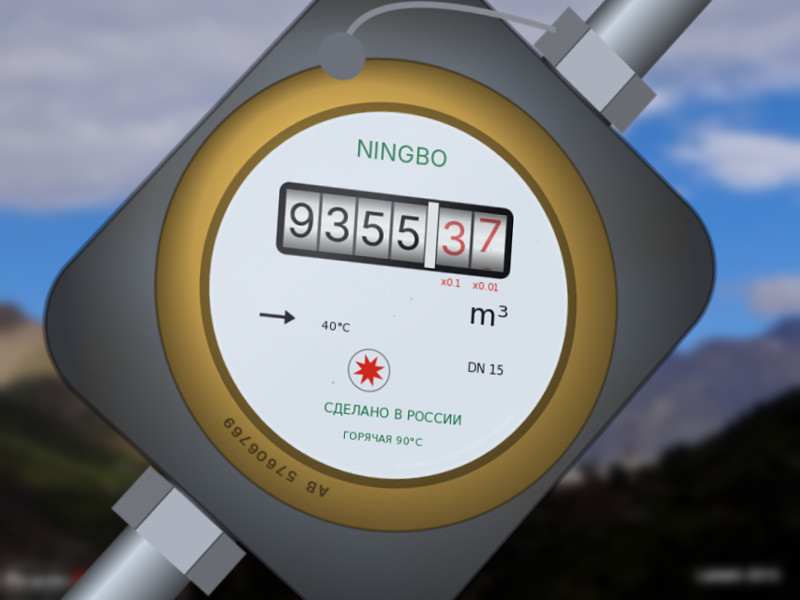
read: 9355.37 m³
